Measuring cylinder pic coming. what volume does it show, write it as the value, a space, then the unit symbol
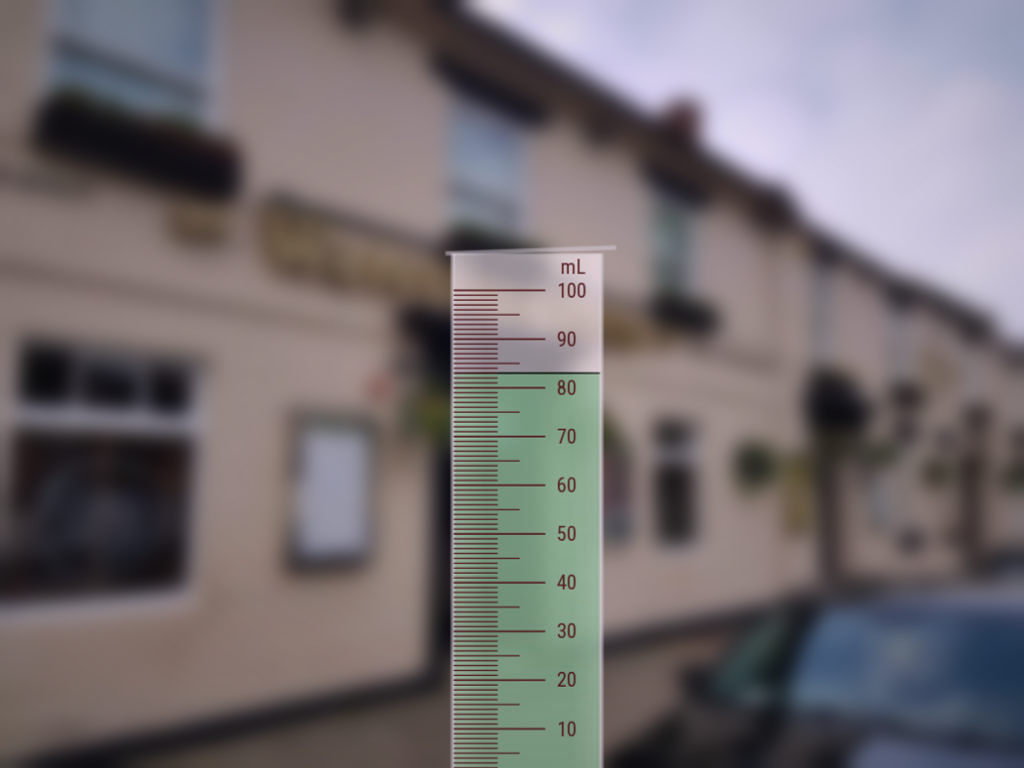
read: 83 mL
